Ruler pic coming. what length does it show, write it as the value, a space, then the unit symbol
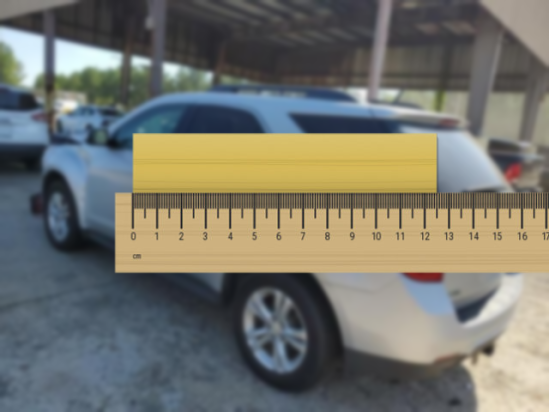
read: 12.5 cm
